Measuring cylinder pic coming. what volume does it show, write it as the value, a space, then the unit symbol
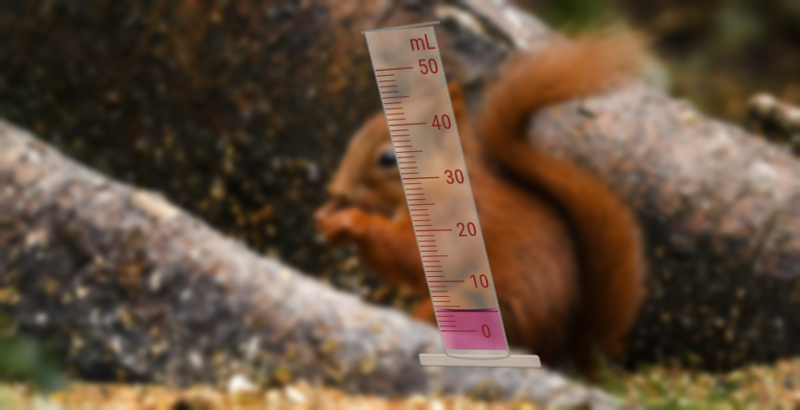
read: 4 mL
